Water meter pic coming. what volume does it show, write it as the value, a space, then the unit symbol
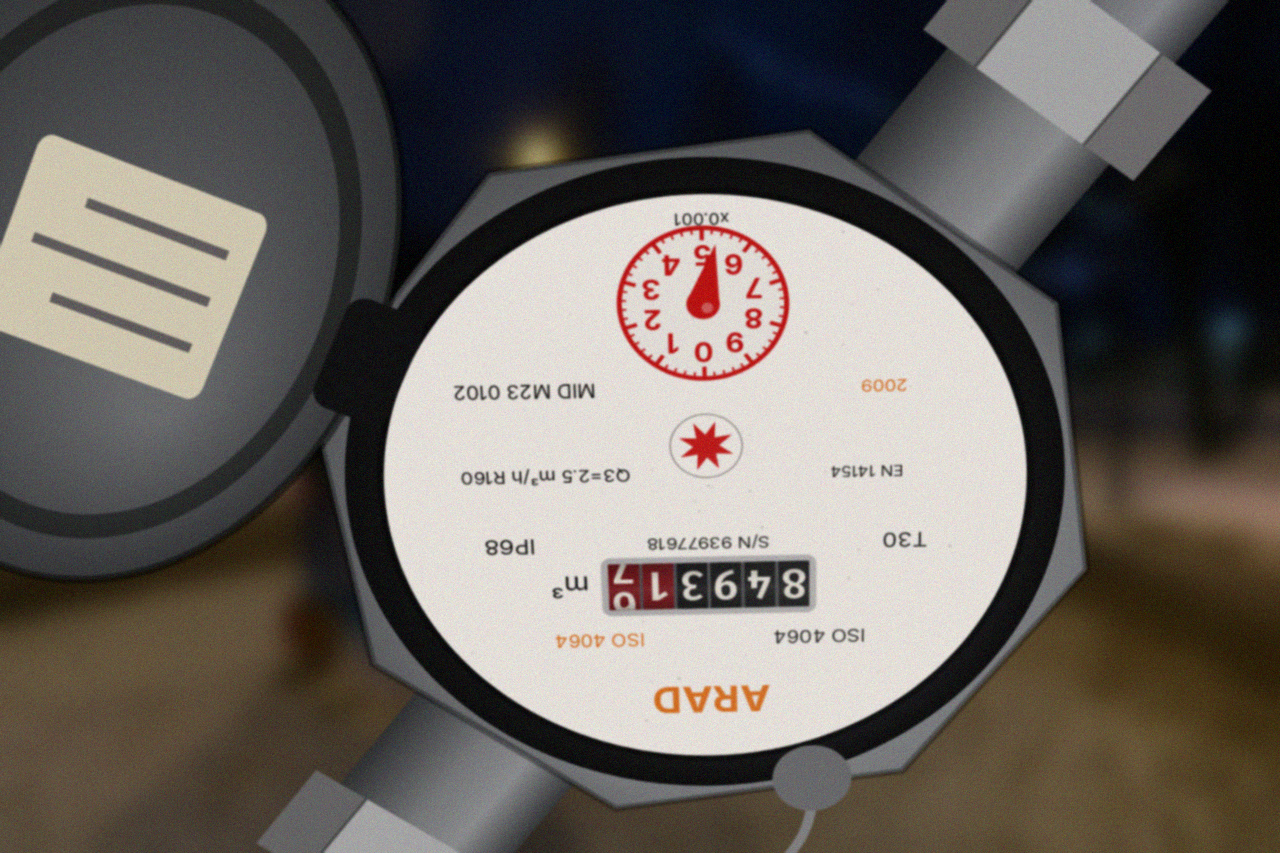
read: 8493.165 m³
